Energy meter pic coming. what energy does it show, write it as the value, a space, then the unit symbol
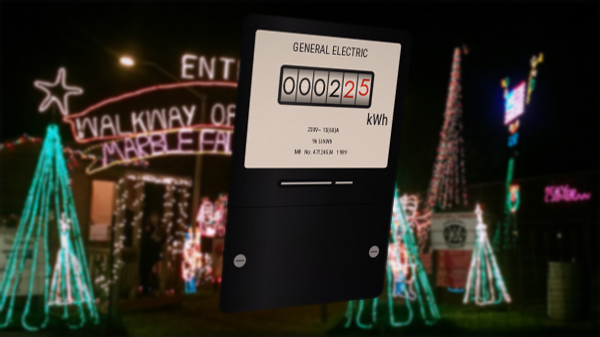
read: 2.25 kWh
